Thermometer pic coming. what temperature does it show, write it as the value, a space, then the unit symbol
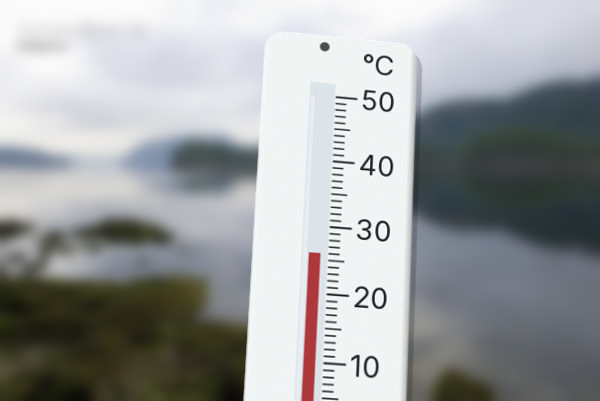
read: 26 °C
